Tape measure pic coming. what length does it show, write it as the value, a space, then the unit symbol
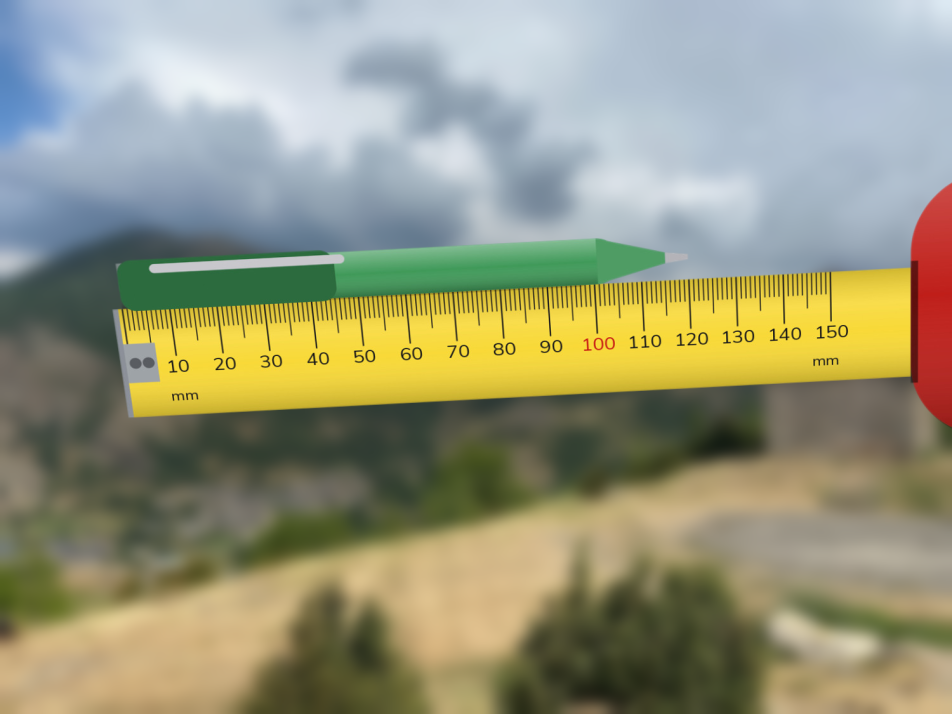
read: 120 mm
